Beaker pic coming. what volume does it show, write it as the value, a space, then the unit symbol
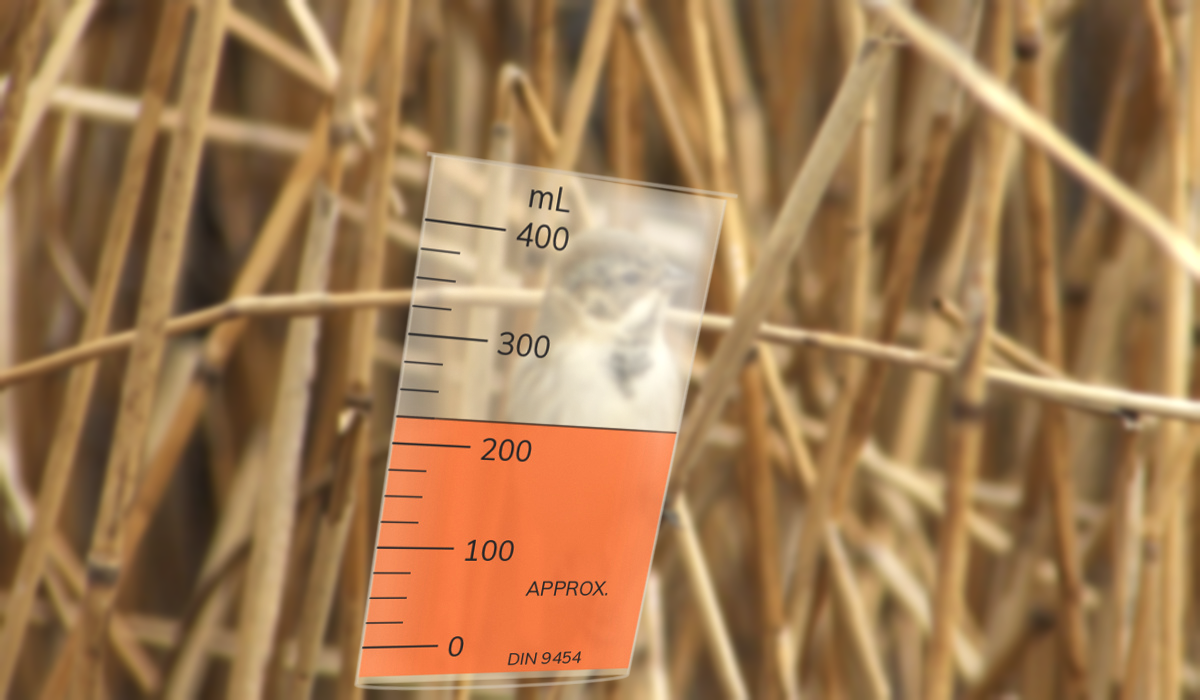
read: 225 mL
